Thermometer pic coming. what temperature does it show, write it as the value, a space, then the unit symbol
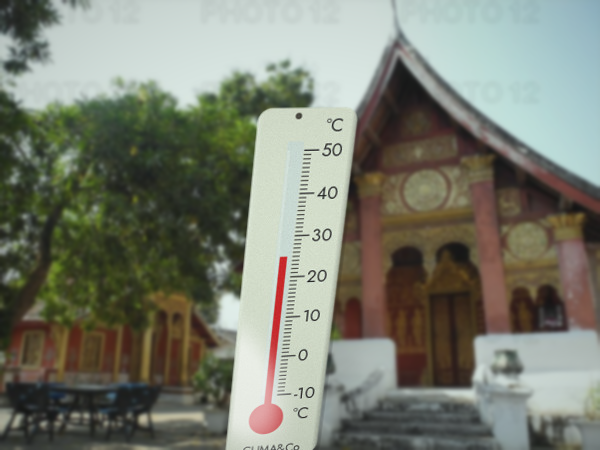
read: 25 °C
